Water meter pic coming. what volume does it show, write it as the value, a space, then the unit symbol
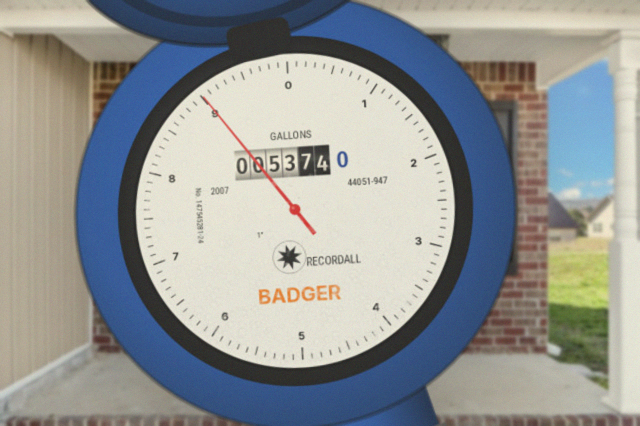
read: 53739.0 gal
